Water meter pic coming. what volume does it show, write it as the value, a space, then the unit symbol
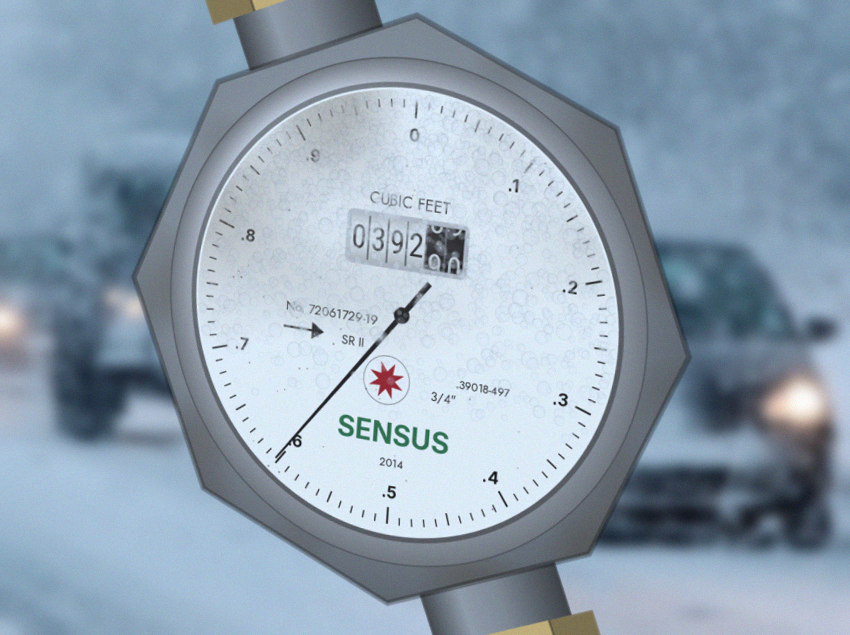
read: 39289.60 ft³
